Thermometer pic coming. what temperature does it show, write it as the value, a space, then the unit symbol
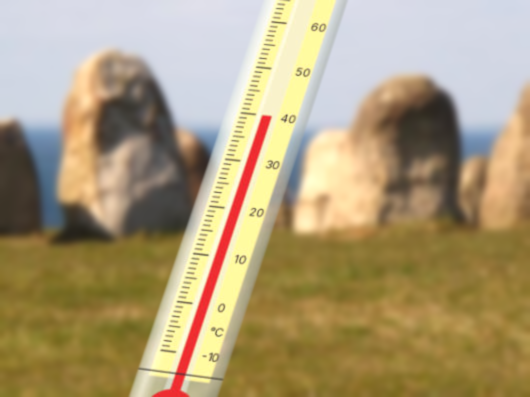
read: 40 °C
